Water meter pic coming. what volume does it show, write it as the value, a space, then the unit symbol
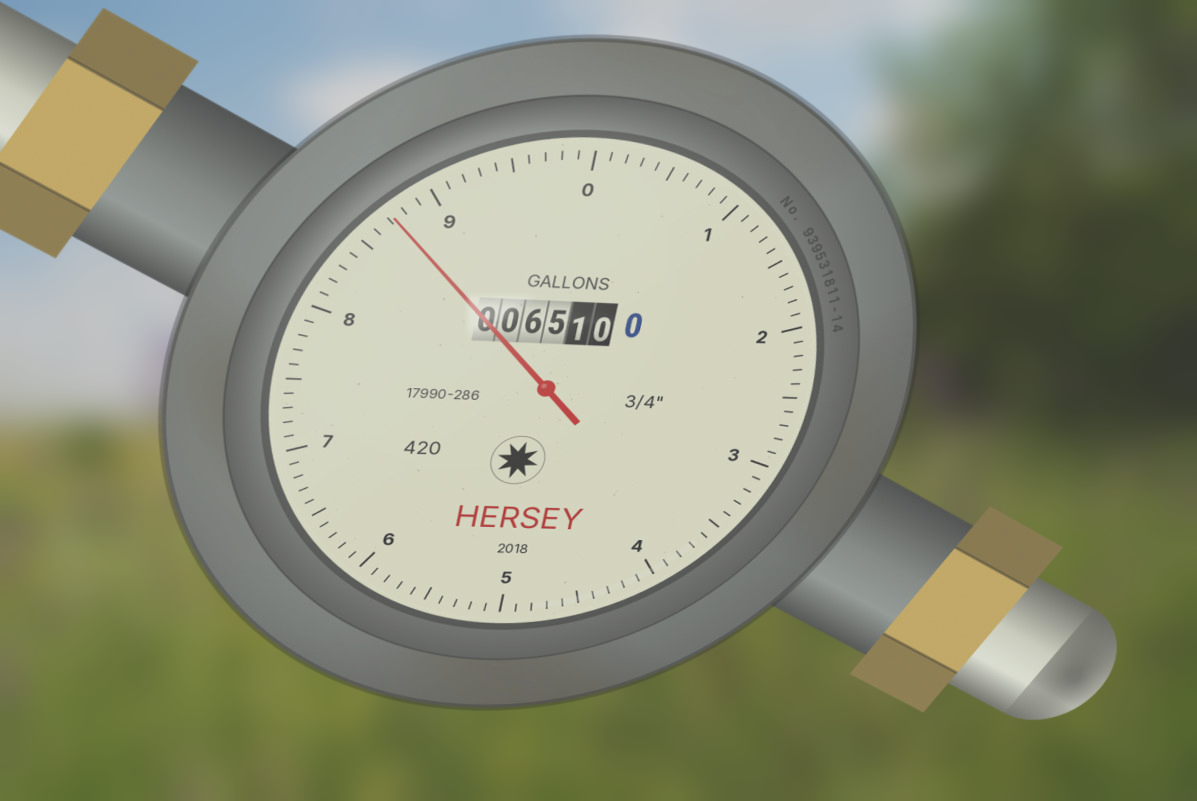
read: 65098.7 gal
